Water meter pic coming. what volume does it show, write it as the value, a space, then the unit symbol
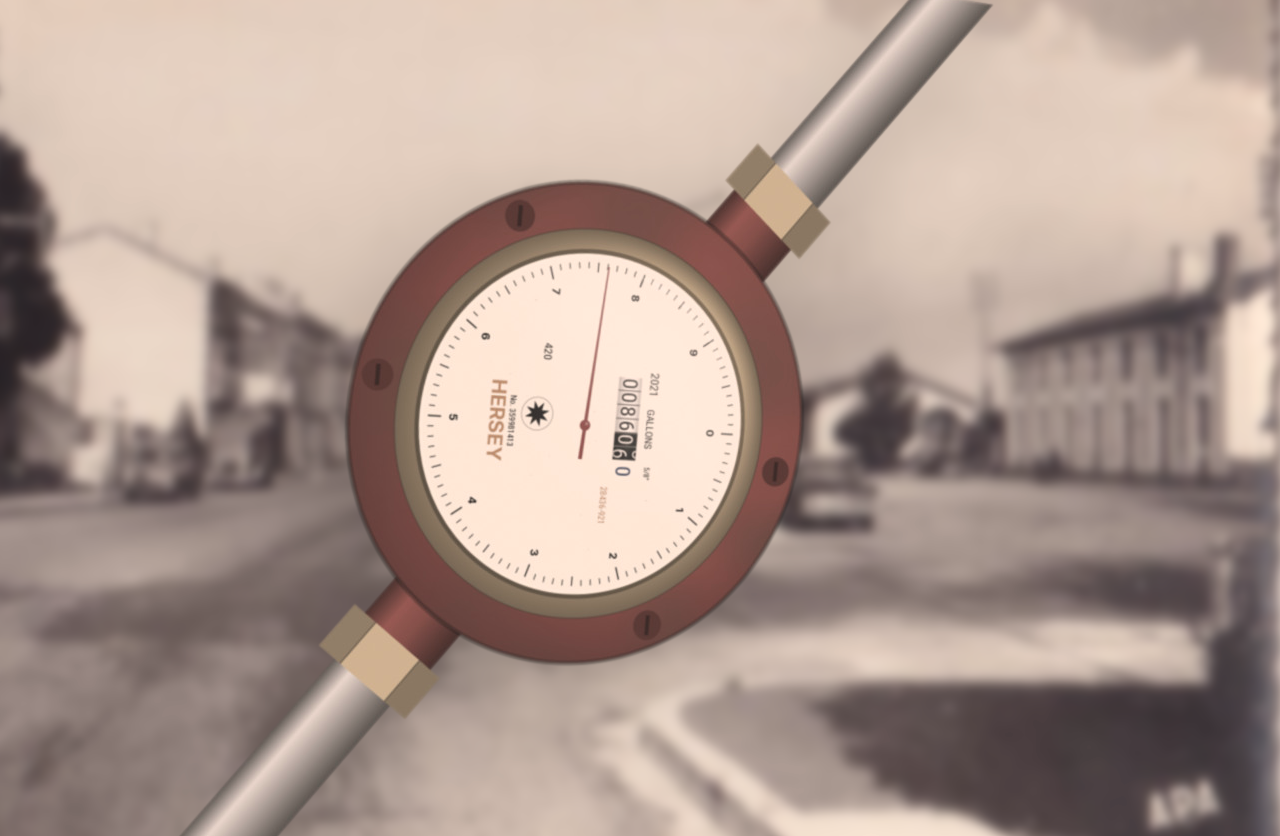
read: 86057.6 gal
